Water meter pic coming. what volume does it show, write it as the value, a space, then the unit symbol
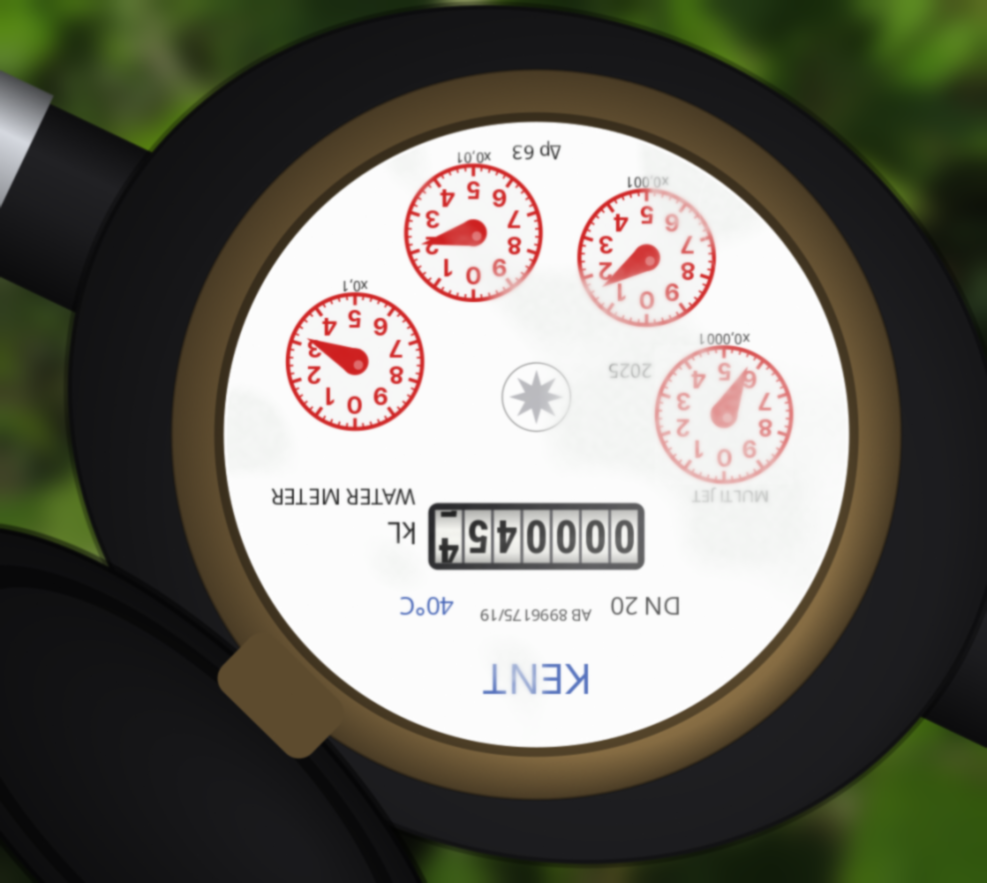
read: 454.3215 kL
